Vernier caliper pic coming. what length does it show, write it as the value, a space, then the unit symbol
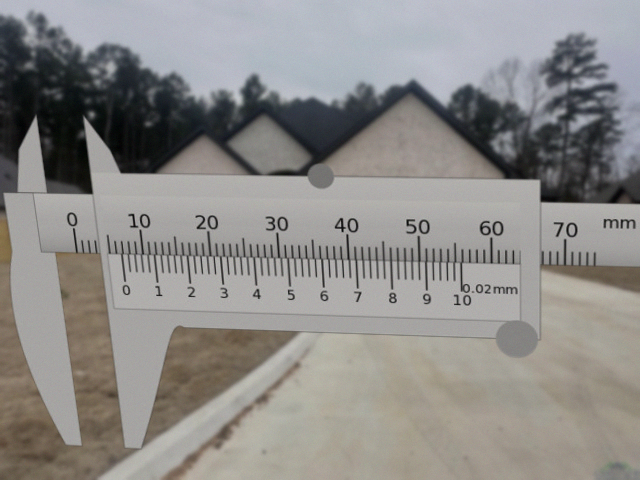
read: 6.8 mm
